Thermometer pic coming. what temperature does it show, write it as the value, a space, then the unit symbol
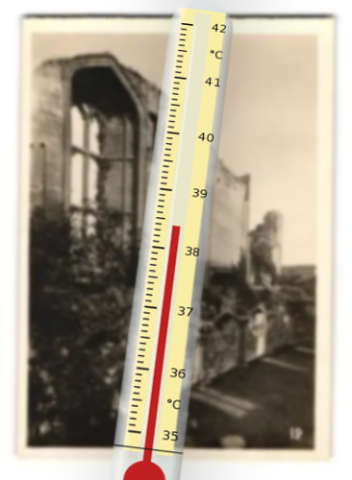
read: 38.4 °C
